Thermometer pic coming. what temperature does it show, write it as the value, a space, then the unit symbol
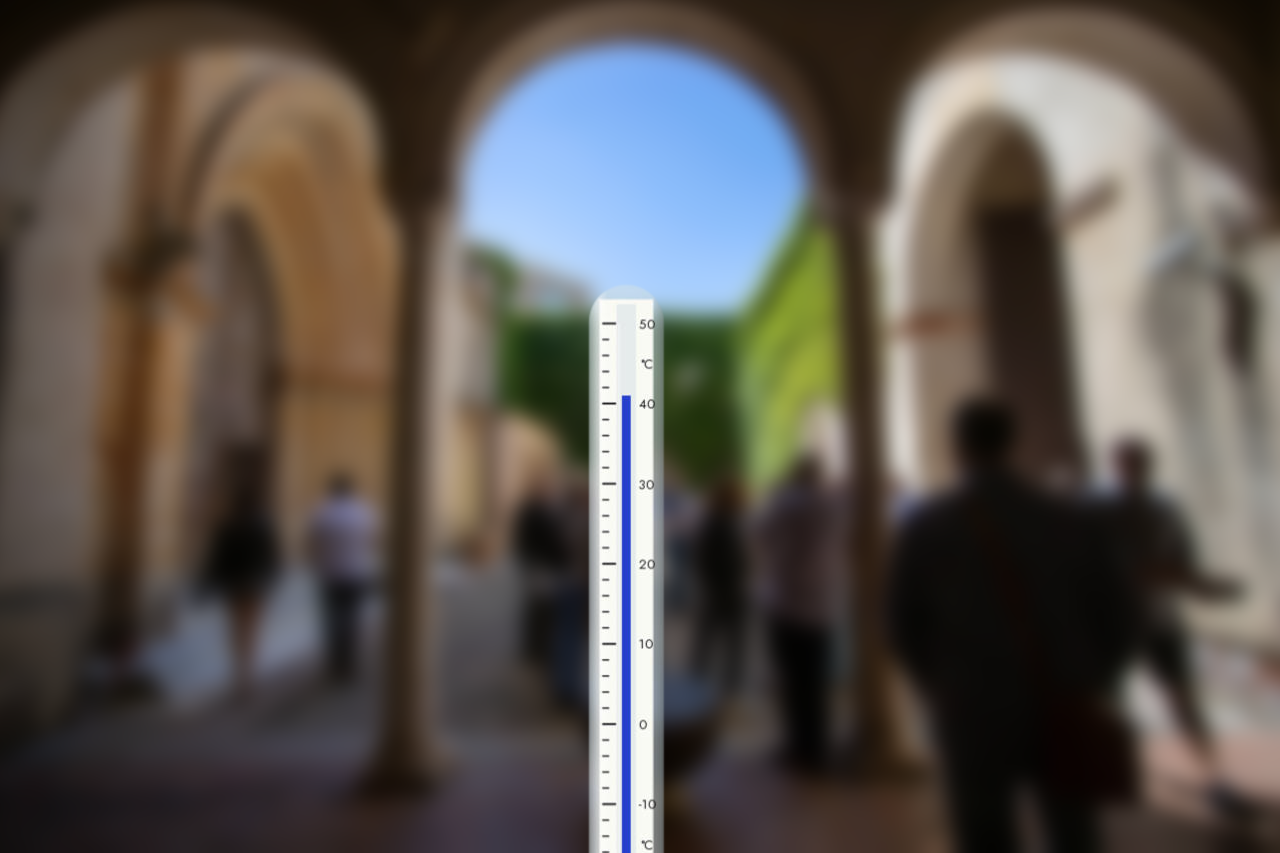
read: 41 °C
